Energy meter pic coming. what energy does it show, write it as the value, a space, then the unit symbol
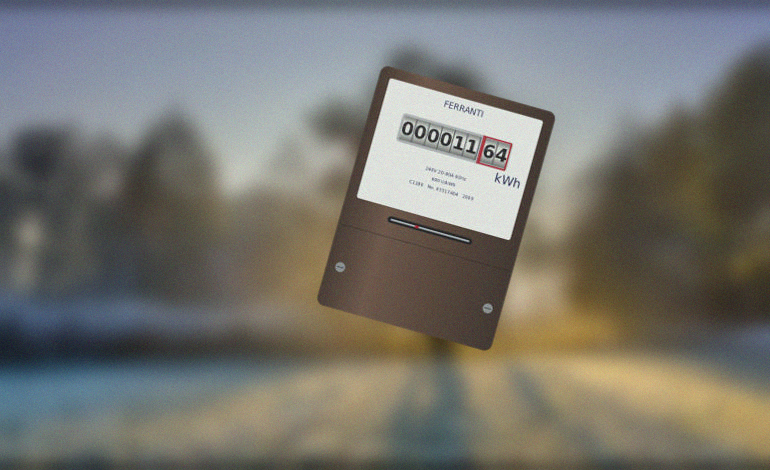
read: 11.64 kWh
